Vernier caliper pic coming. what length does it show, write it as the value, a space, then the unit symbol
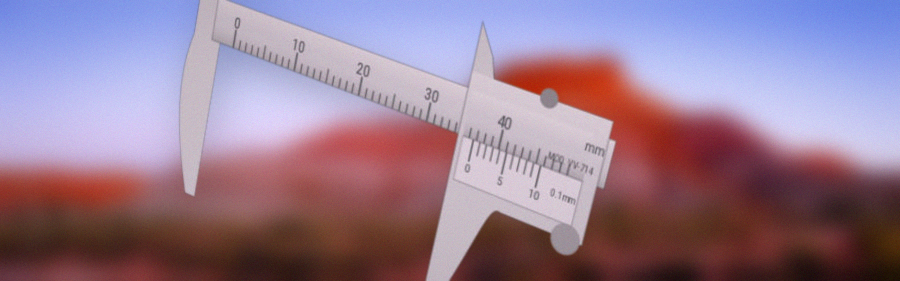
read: 36.6 mm
